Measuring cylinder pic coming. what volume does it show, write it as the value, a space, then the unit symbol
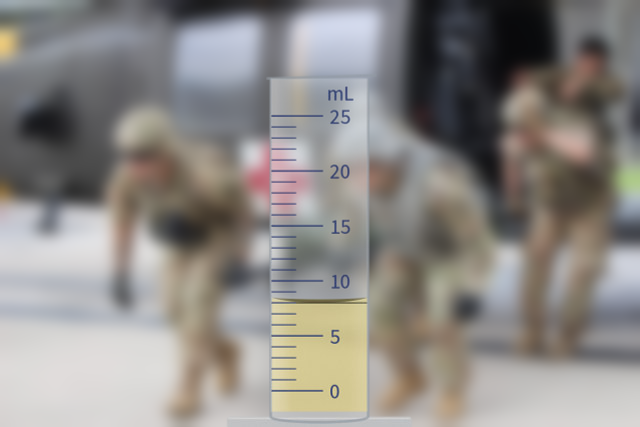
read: 8 mL
